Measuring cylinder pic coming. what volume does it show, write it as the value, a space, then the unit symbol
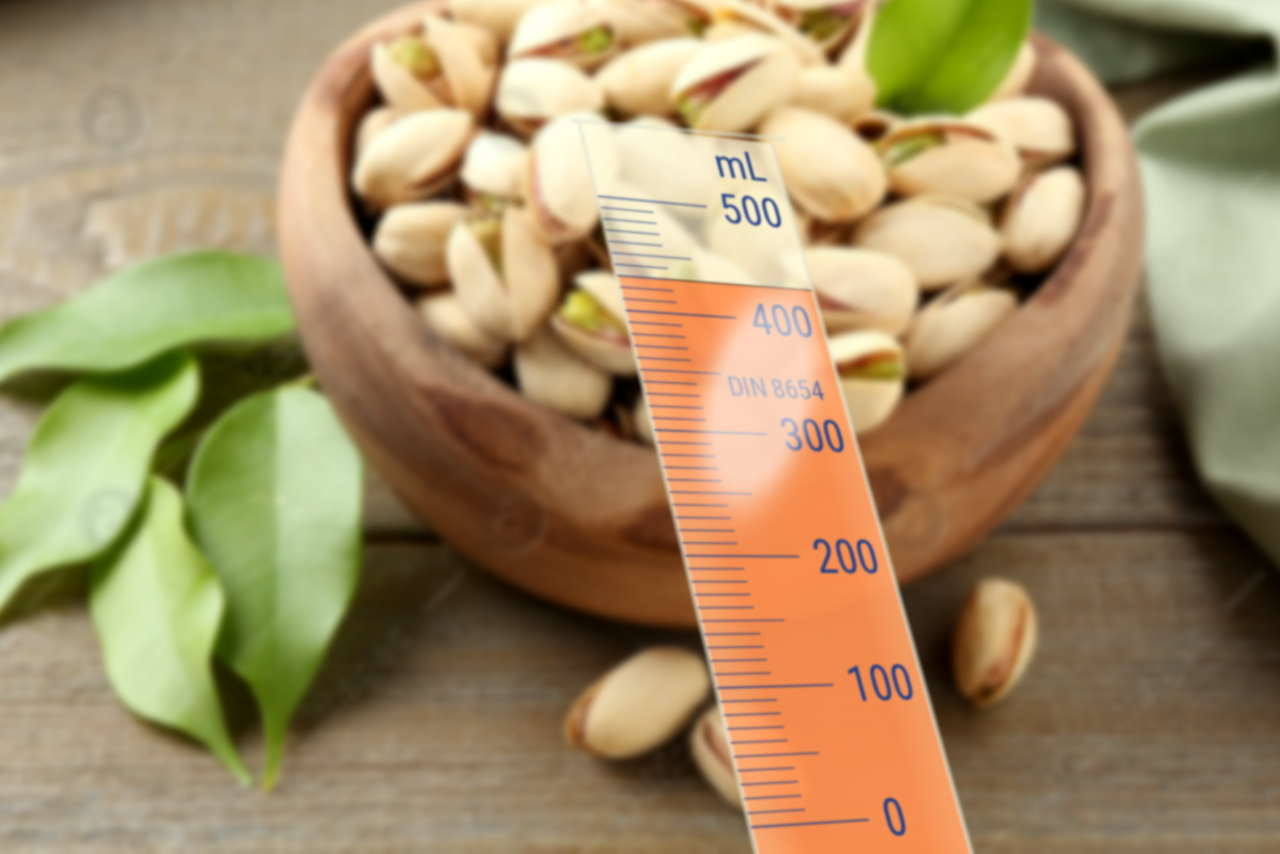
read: 430 mL
